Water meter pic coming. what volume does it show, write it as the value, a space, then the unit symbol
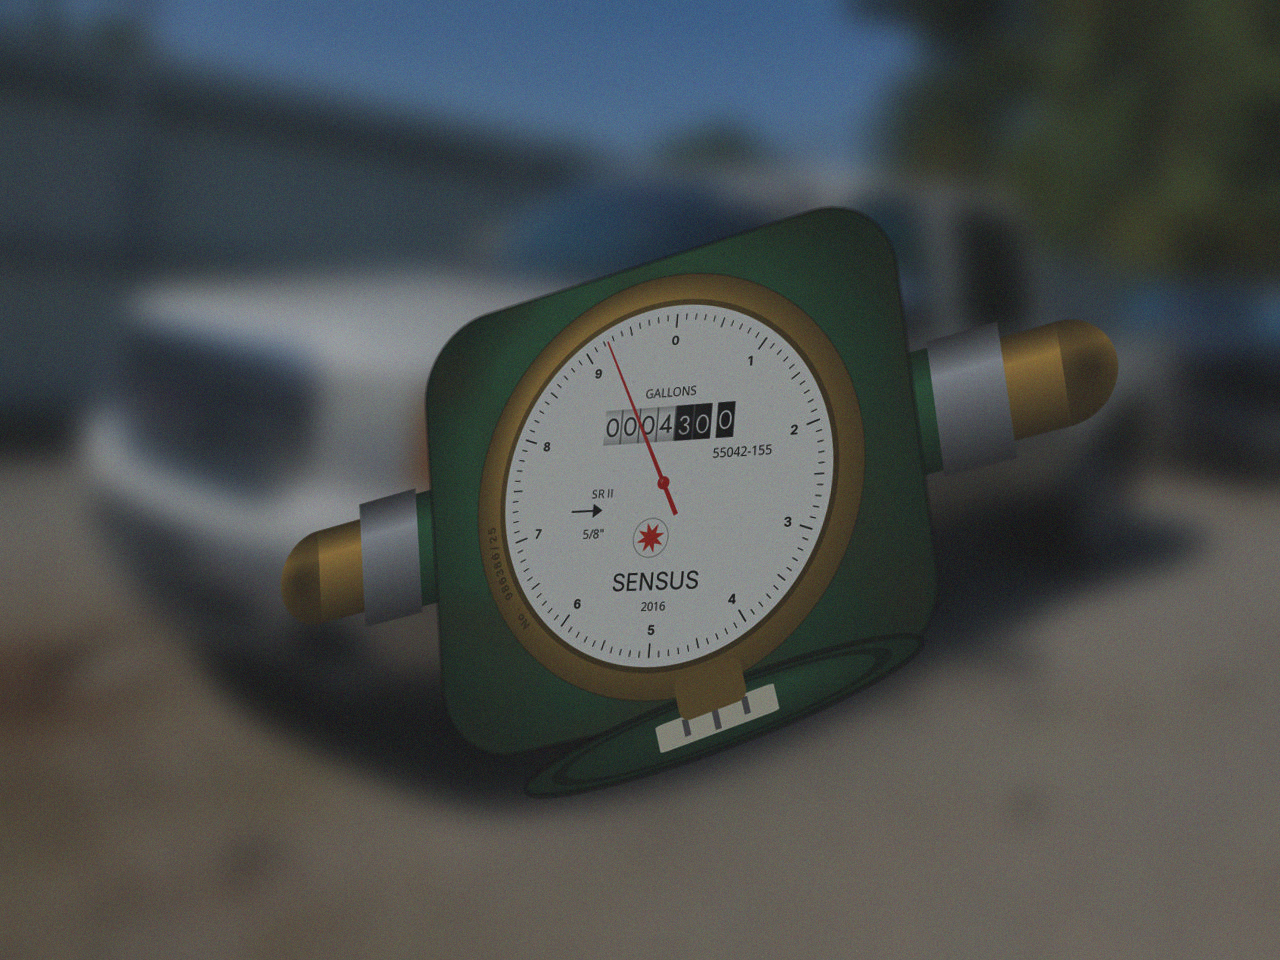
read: 4299.2 gal
